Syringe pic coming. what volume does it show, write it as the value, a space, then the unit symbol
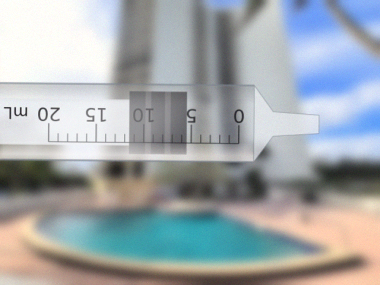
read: 5.5 mL
